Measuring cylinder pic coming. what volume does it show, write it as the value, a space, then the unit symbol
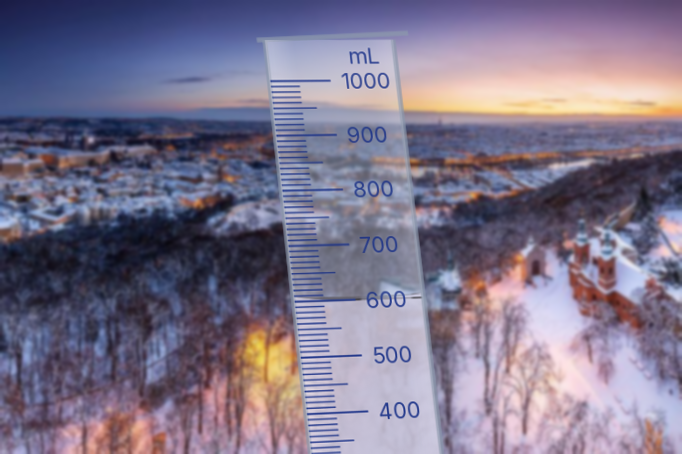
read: 600 mL
